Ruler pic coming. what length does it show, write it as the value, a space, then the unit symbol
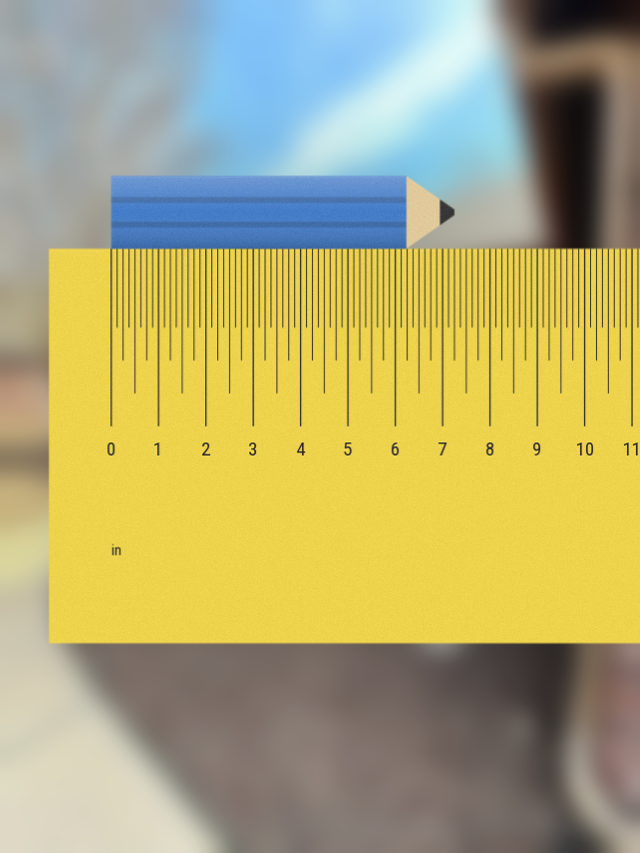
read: 7.25 in
